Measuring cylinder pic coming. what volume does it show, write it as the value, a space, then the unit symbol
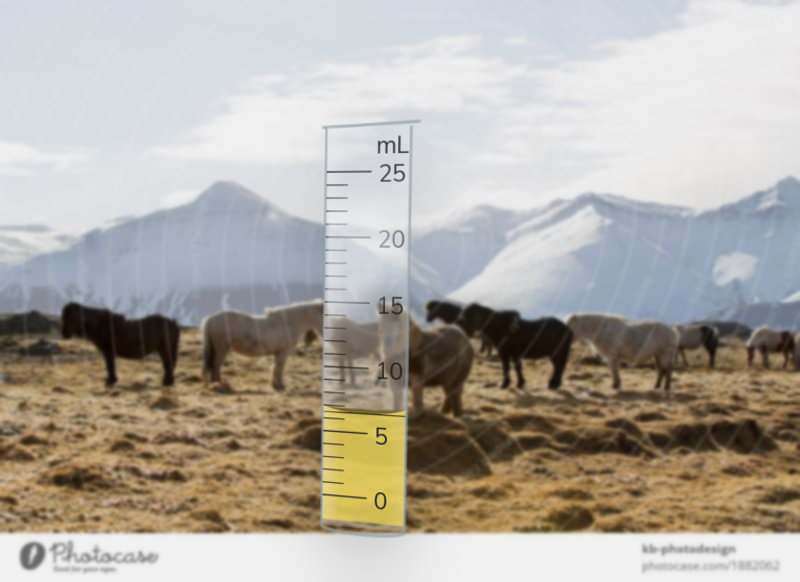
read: 6.5 mL
